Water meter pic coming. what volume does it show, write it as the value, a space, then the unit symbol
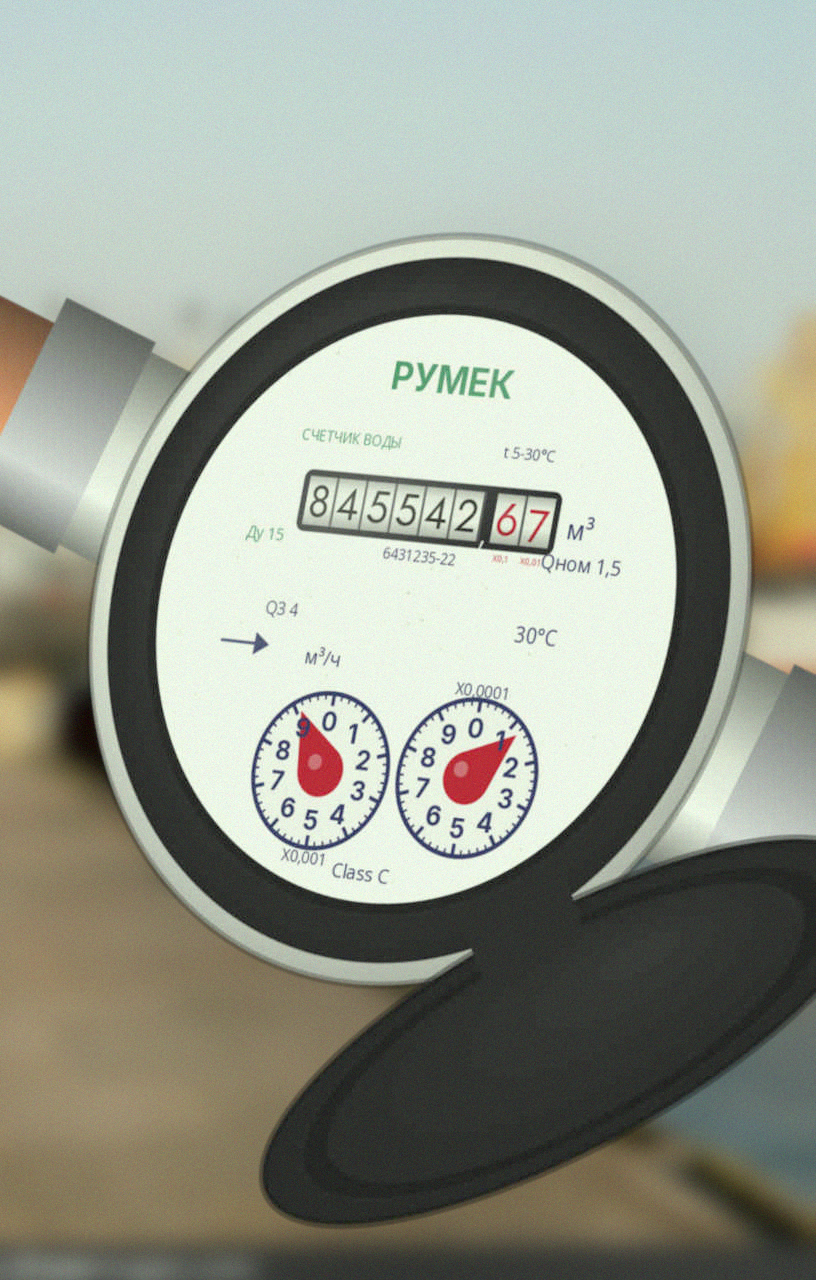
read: 845542.6691 m³
